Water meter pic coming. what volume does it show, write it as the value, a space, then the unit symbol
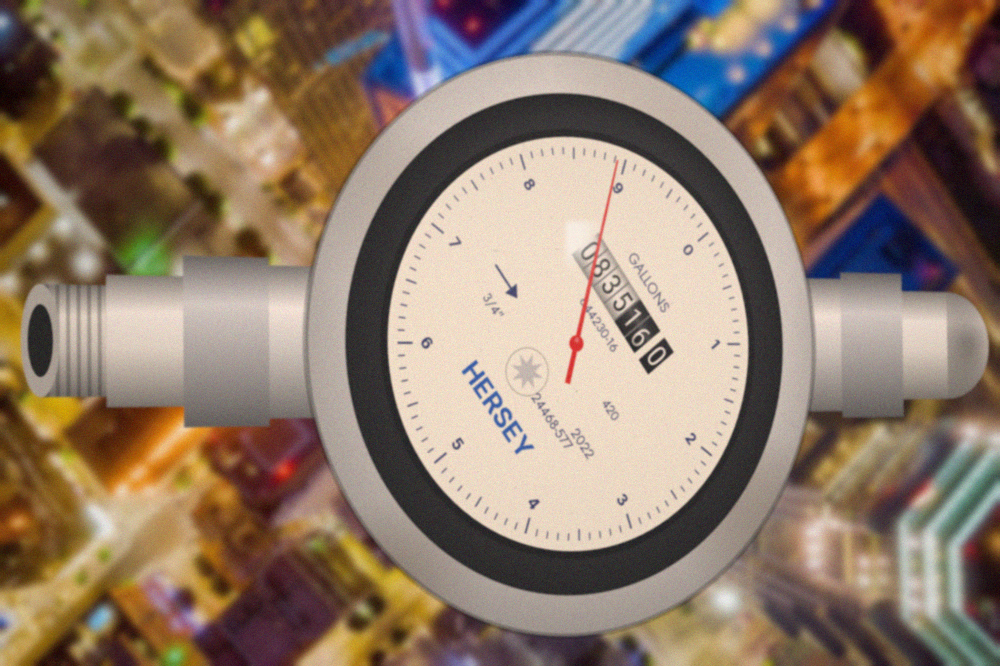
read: 835158.9 gal
